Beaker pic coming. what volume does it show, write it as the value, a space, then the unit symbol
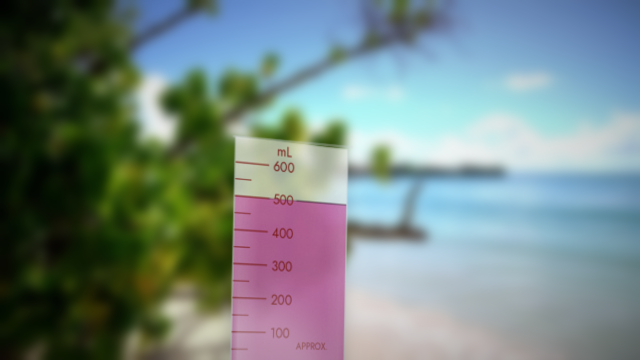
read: 500 mL
